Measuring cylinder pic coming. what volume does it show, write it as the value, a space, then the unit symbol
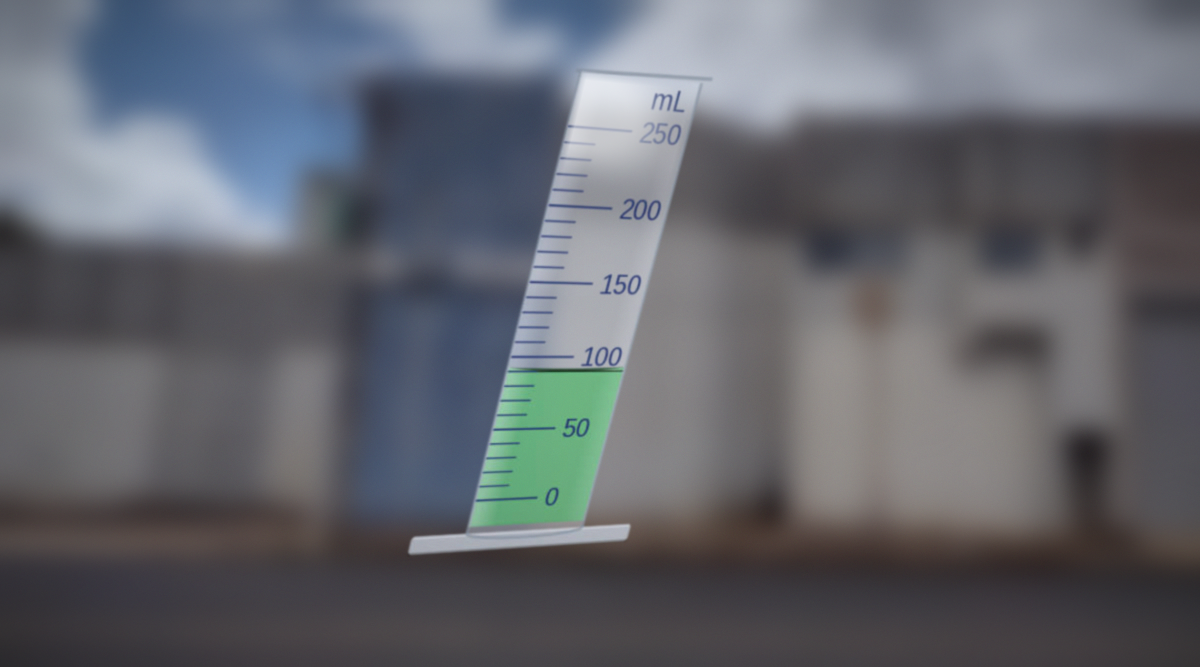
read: 90 mL
